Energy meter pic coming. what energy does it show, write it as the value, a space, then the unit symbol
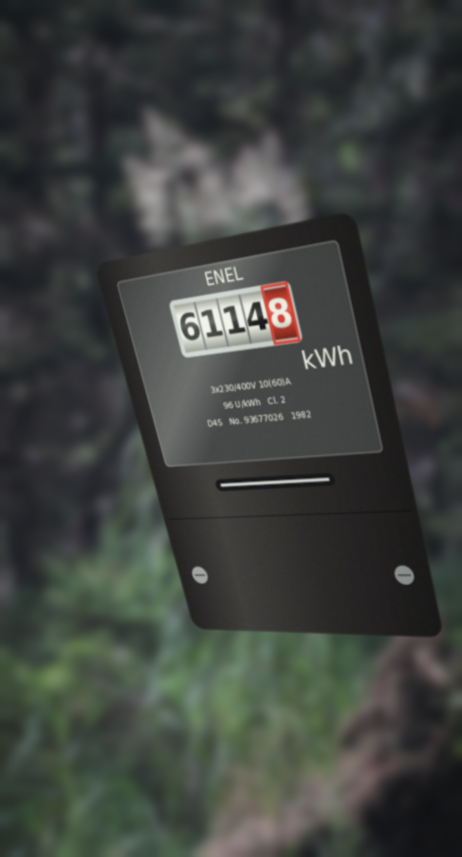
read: 6114.8 kWh
